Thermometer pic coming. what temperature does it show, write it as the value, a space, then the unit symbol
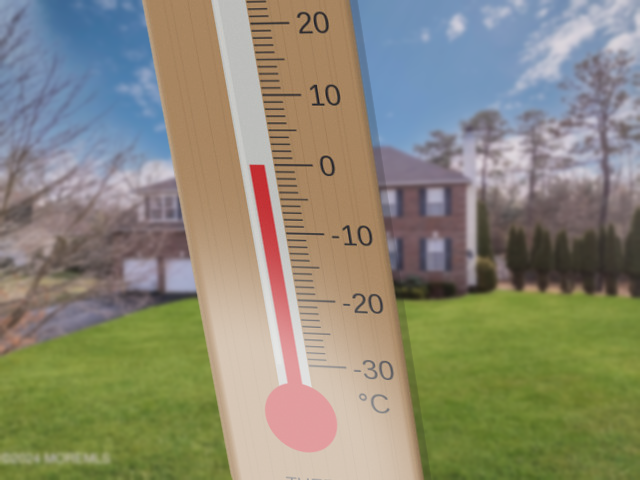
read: 0 °C
